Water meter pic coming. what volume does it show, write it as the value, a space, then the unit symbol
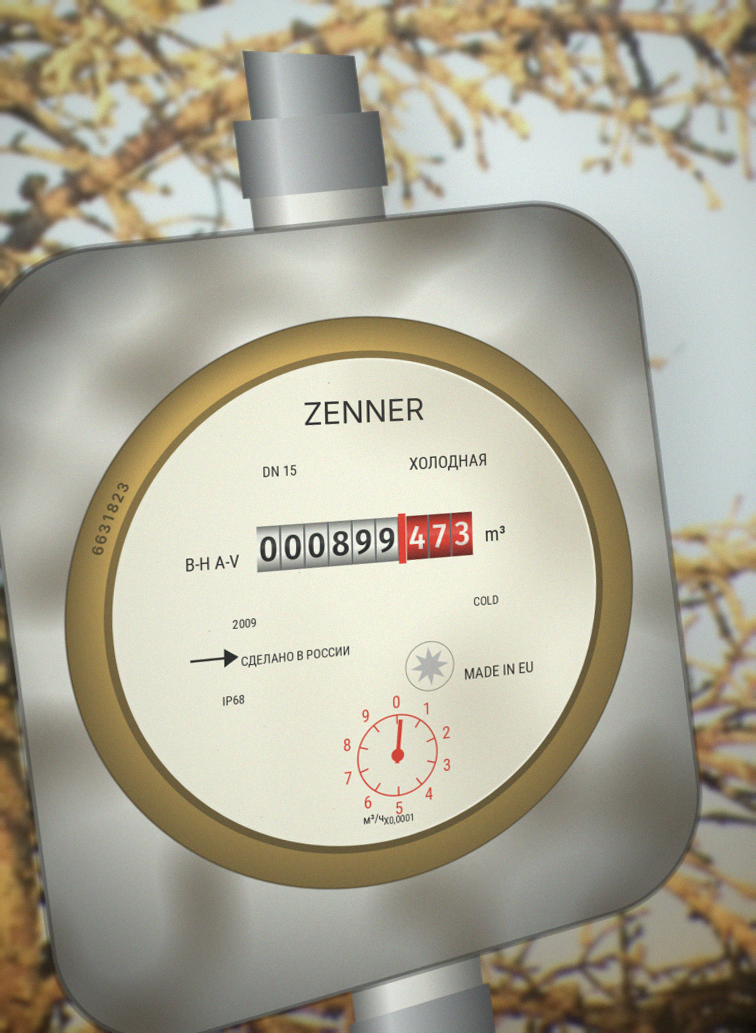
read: 899.4730 m³
